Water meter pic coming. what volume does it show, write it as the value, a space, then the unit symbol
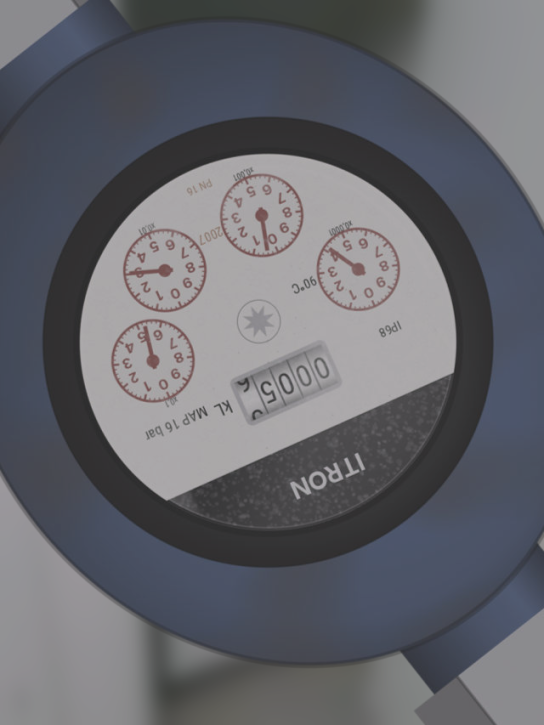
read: 55.5304 kL
